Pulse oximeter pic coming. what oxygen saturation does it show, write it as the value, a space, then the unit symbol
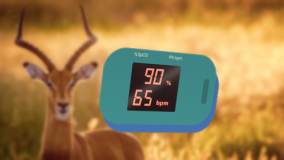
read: 90 %
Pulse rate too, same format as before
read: 65 bpm
